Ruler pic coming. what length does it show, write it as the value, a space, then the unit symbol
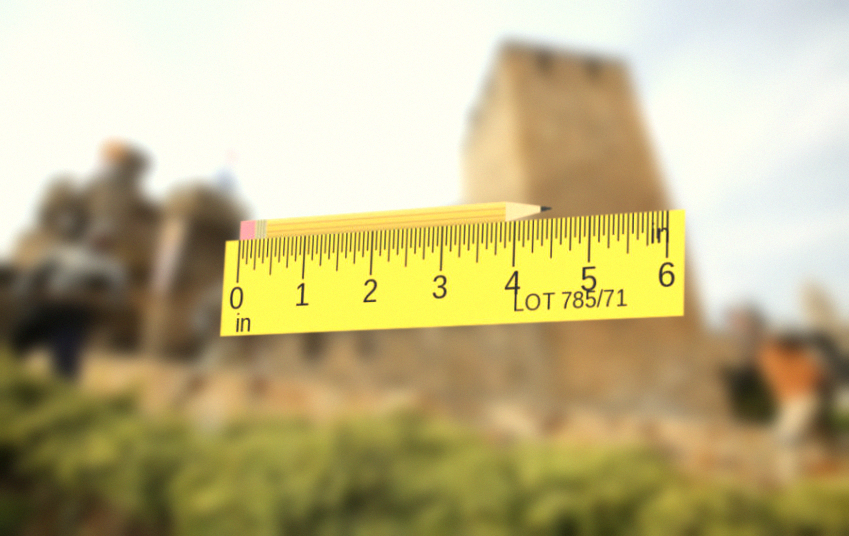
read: 4.5 in
